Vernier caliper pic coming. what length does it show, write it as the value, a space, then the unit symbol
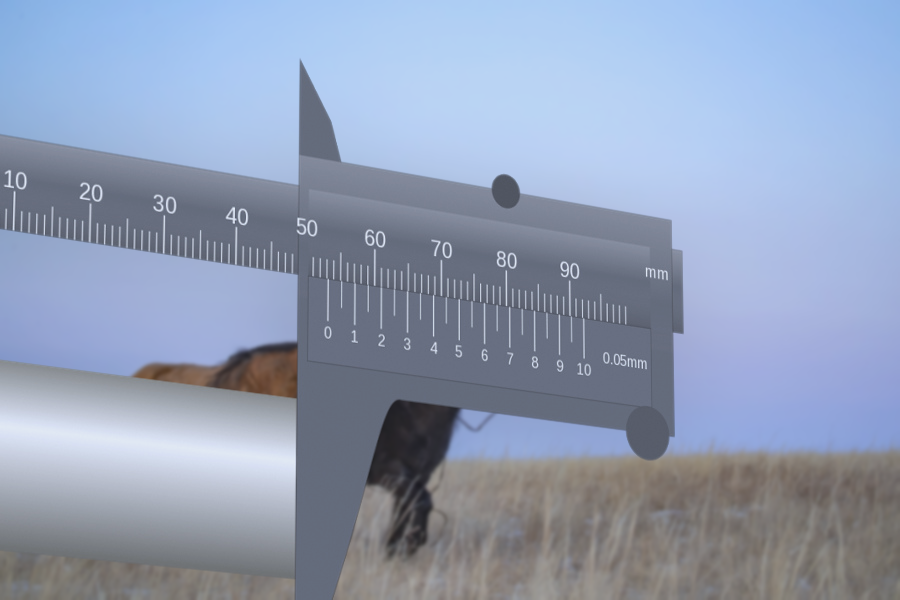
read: 53.2 mm
